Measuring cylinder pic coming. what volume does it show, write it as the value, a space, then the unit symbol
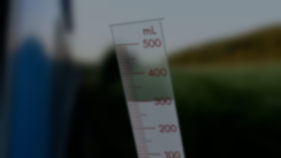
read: 300 mL
